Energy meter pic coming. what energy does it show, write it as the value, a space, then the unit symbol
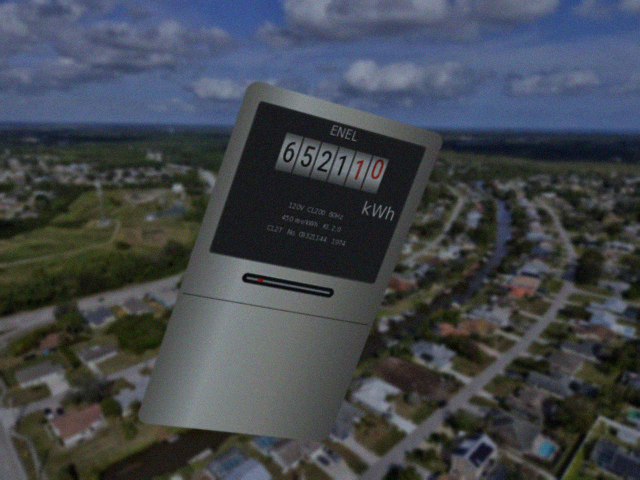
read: 6521.10 kWh
